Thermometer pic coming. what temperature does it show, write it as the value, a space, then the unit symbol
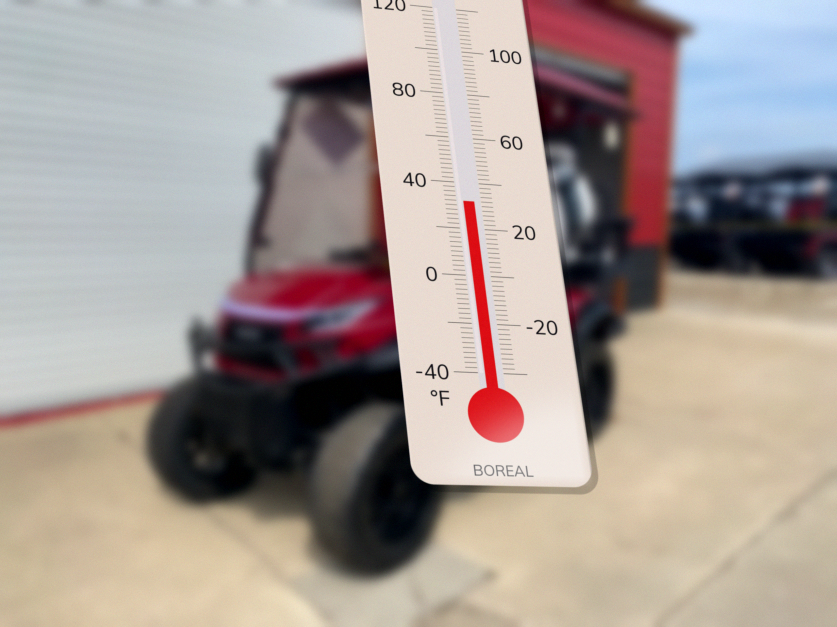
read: 32 °F
